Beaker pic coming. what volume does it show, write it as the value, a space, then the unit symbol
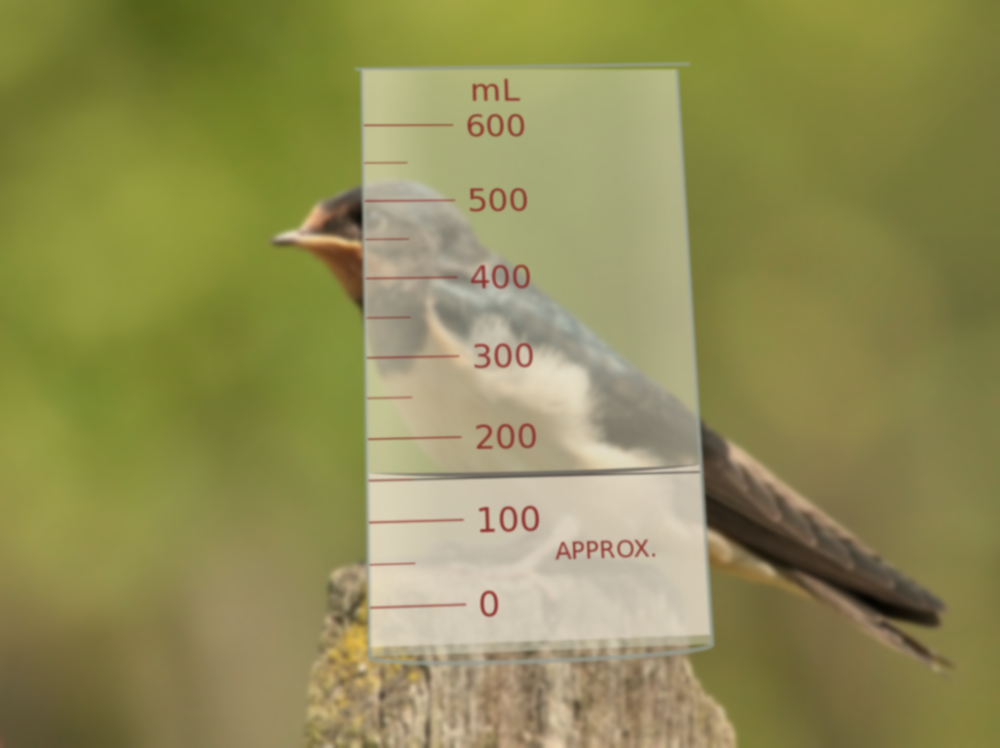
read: 150 mL
